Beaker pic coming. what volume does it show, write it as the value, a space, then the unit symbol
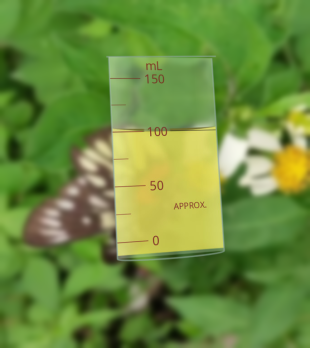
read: 100 mL
